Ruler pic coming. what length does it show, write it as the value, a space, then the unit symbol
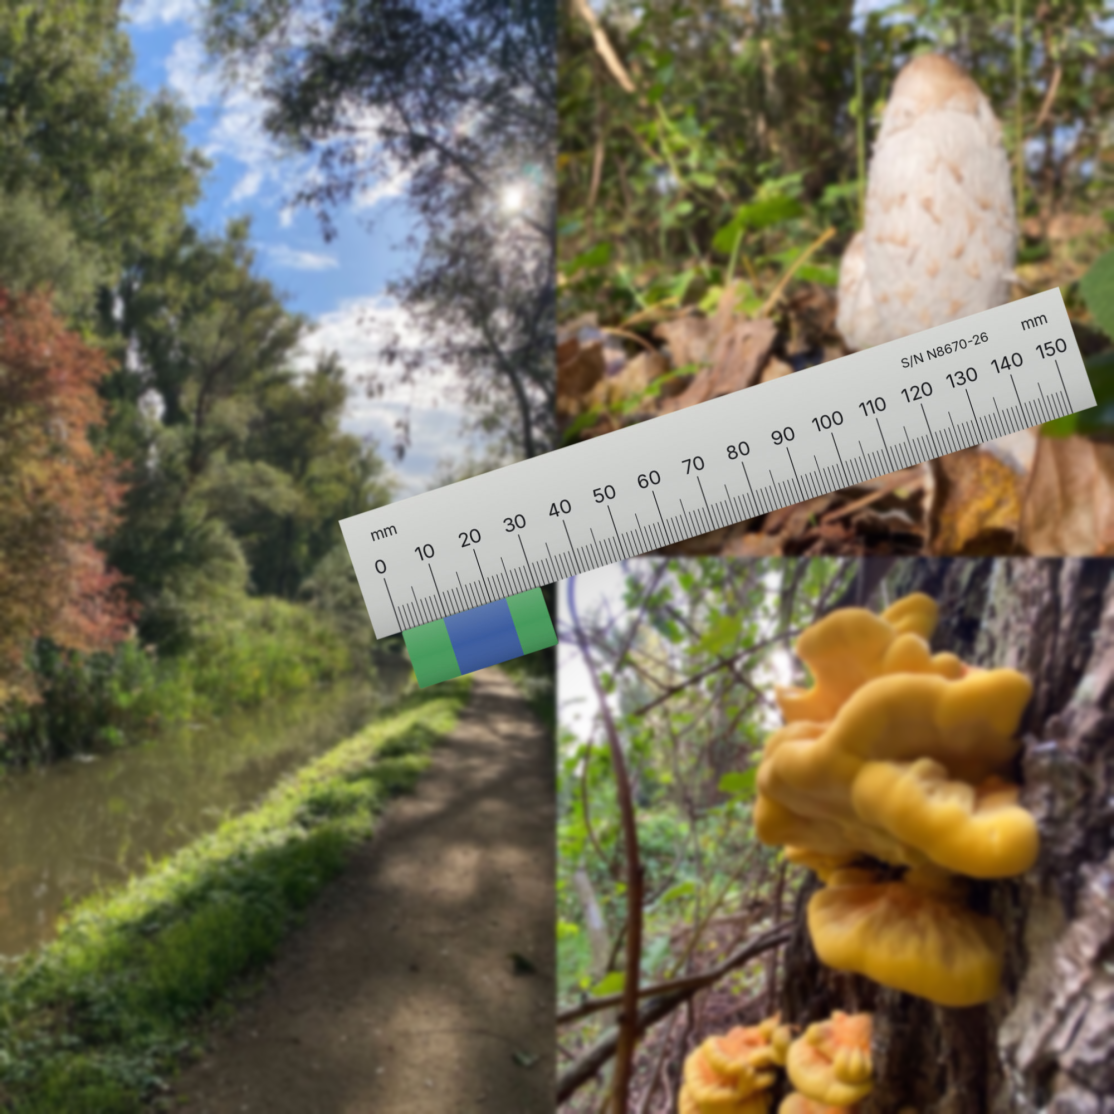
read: 31 mm
